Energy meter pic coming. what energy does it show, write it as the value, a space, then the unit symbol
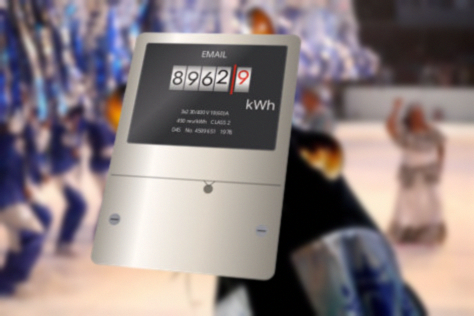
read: 8962.9 kWh
